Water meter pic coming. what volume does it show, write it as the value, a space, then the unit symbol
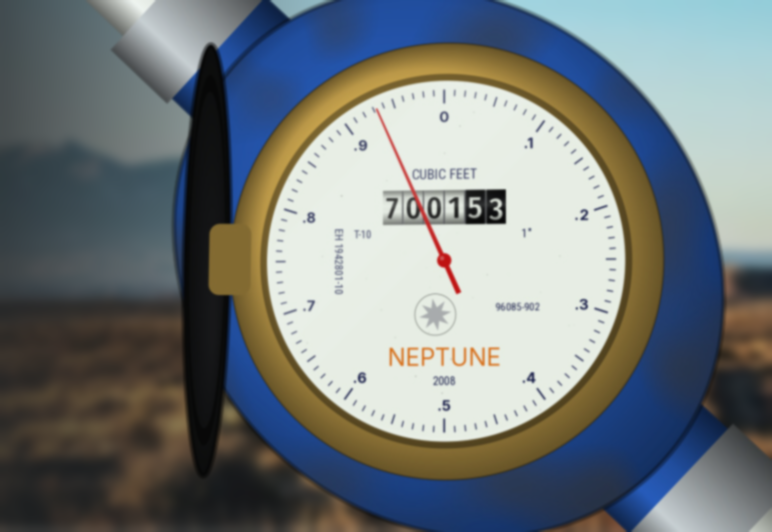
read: 700152.93 ft³
